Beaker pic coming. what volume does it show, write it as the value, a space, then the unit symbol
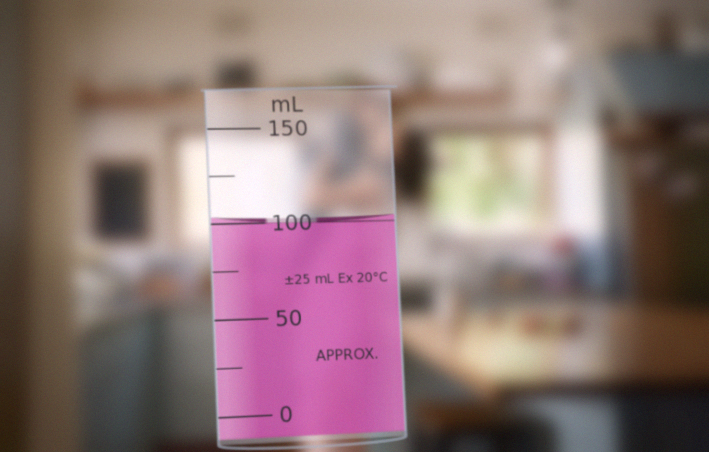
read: 100 mL
